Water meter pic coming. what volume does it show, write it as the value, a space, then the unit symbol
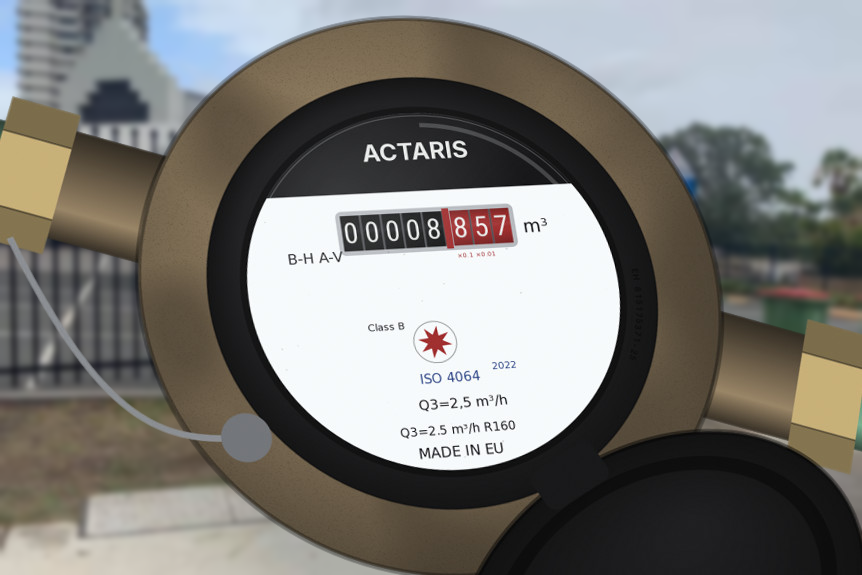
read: 8.857 m³
